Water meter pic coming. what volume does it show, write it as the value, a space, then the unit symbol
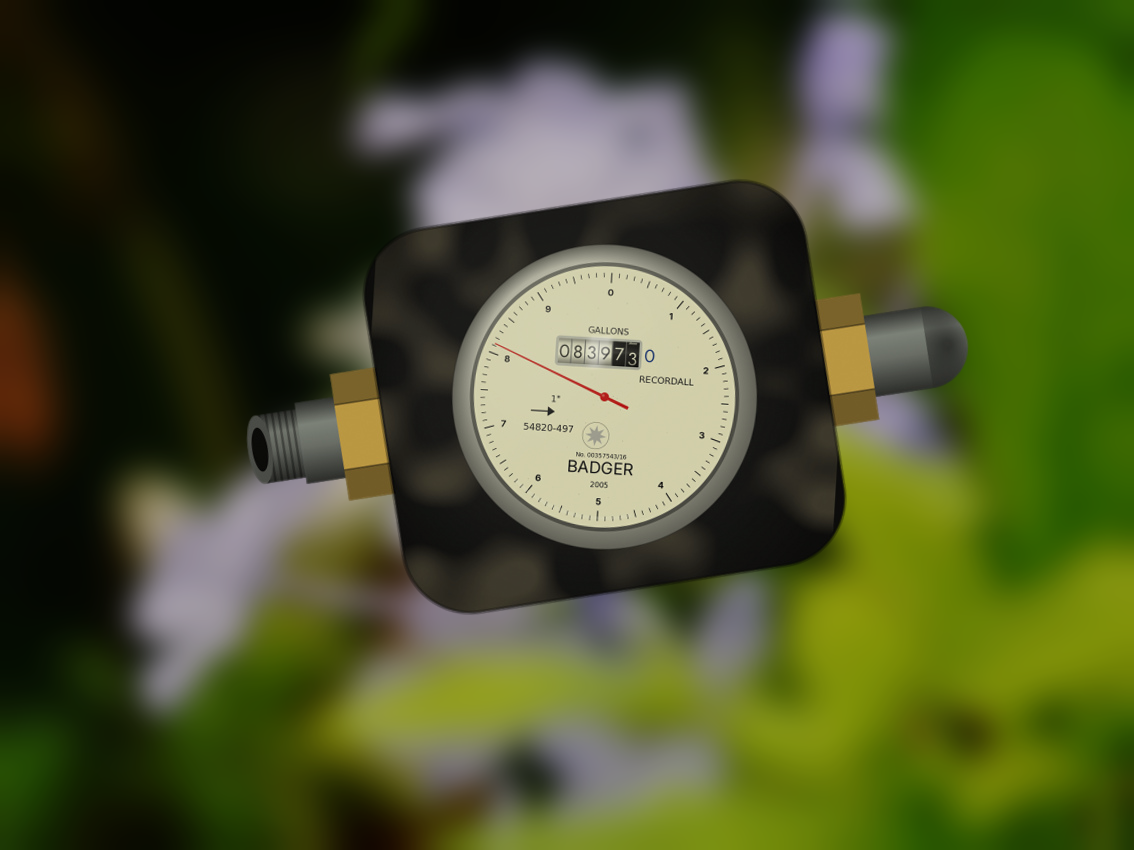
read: 839728.1 gal
